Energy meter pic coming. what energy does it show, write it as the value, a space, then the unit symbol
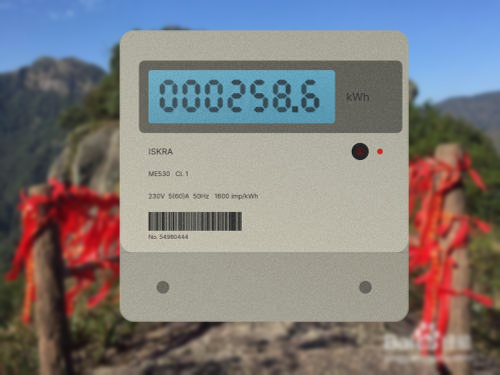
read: 258.6 kWh
